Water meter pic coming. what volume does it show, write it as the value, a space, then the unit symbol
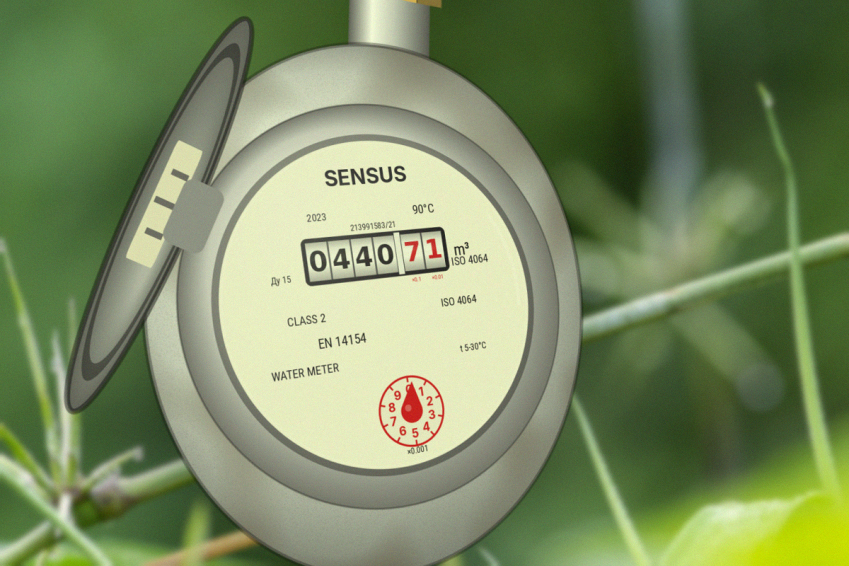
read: 440.710 m³
